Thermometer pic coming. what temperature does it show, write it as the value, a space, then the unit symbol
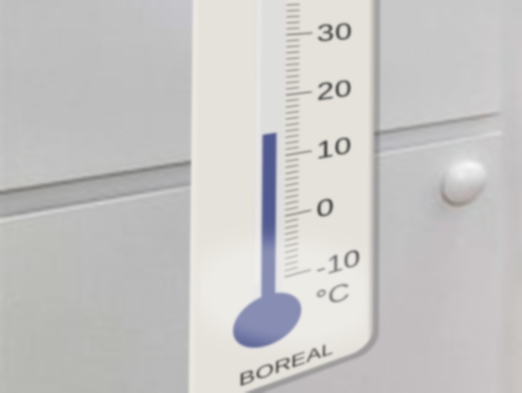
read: 14 °C
